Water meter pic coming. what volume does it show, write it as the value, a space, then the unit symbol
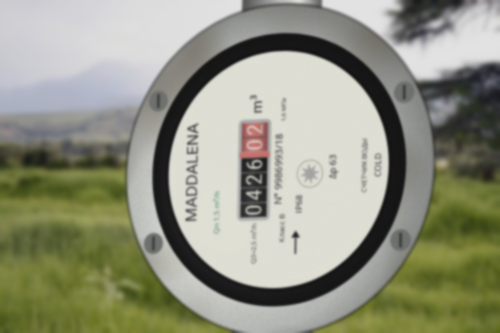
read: 426.02 m³
